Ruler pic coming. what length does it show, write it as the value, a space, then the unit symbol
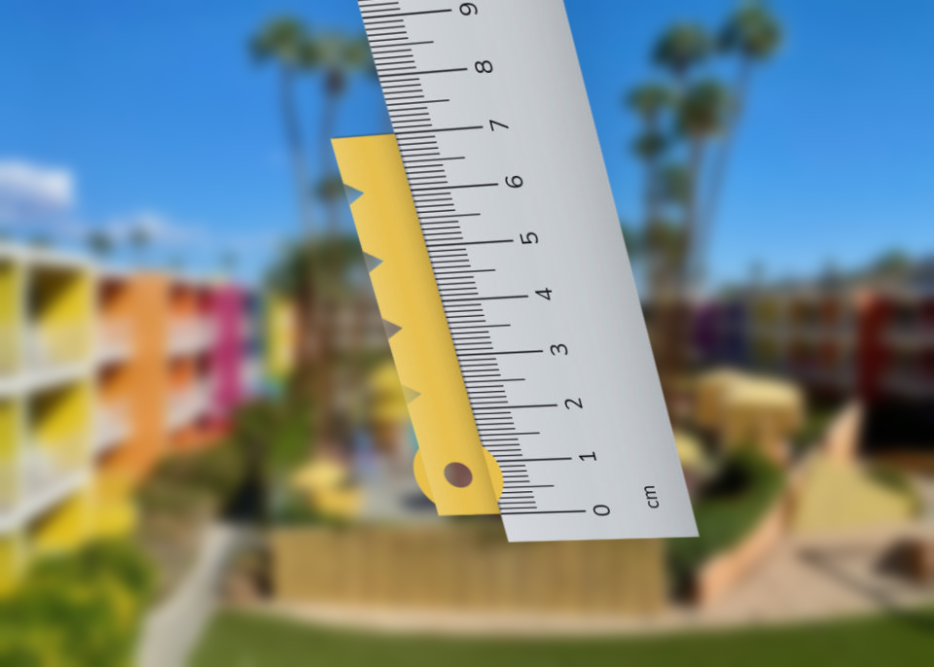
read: 7 cm
